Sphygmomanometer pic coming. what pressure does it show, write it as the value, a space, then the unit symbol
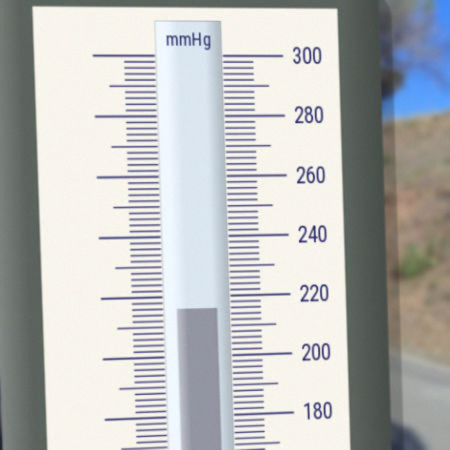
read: 216 mmHg
